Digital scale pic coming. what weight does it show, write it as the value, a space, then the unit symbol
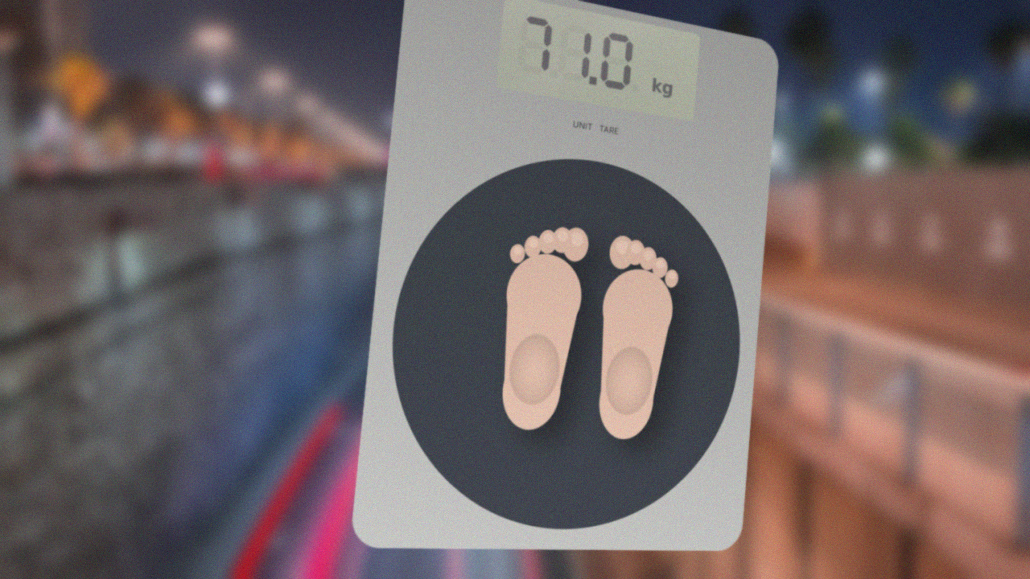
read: 71.0 kg
